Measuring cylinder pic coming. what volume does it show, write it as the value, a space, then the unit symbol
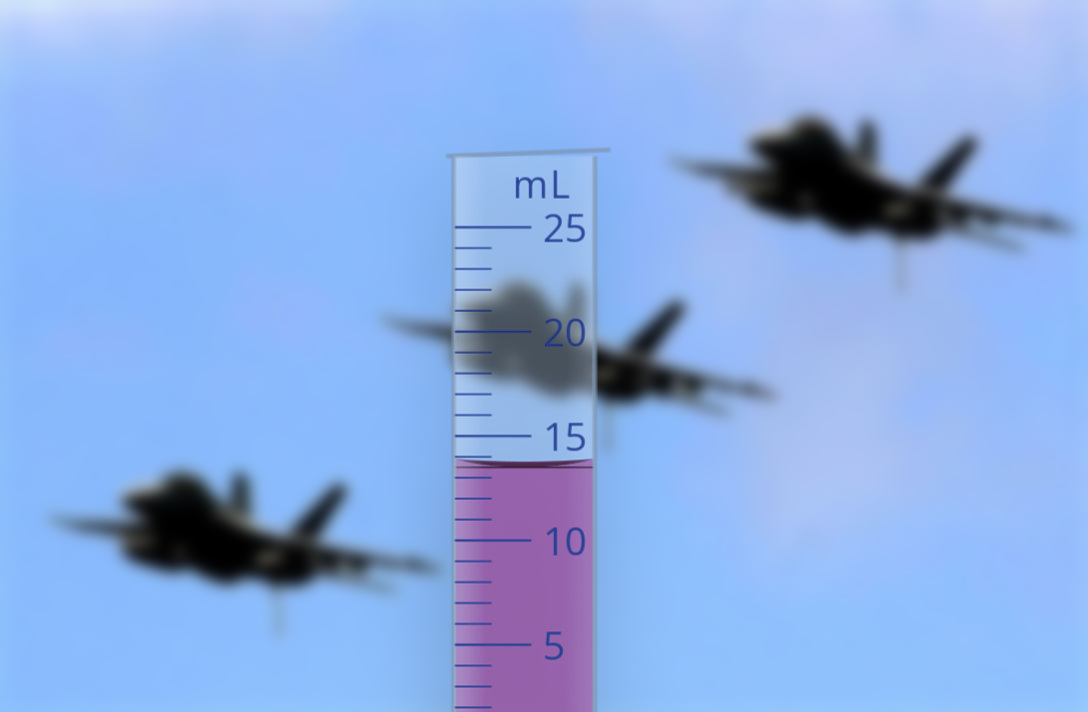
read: 13.5 mL
